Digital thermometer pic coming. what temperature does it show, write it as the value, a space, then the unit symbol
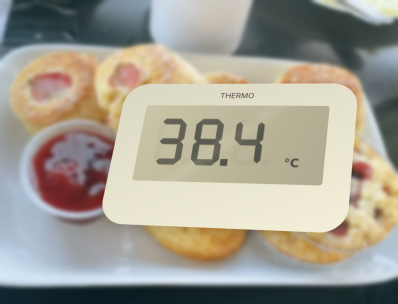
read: 38.4 °C
